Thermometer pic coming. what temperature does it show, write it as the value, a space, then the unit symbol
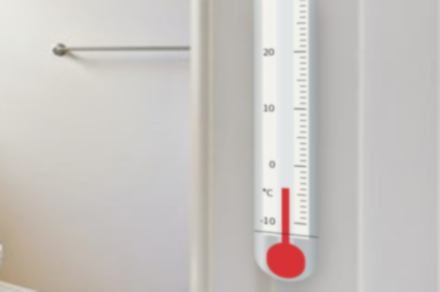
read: -4 °C
